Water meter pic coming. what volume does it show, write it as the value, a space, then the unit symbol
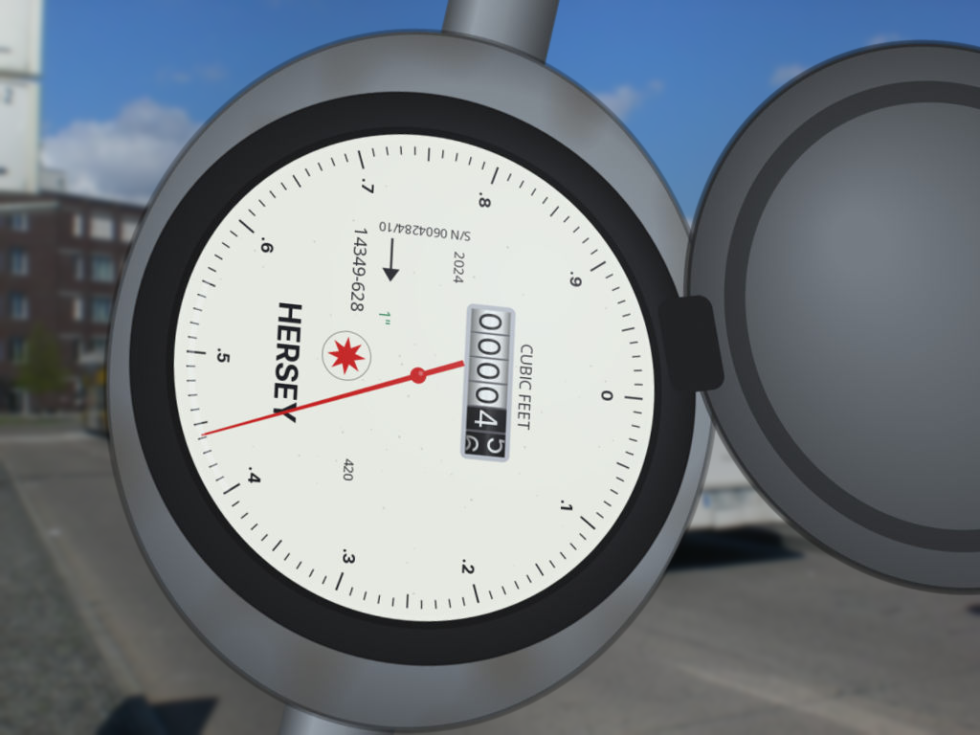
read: 45.44 ft³
